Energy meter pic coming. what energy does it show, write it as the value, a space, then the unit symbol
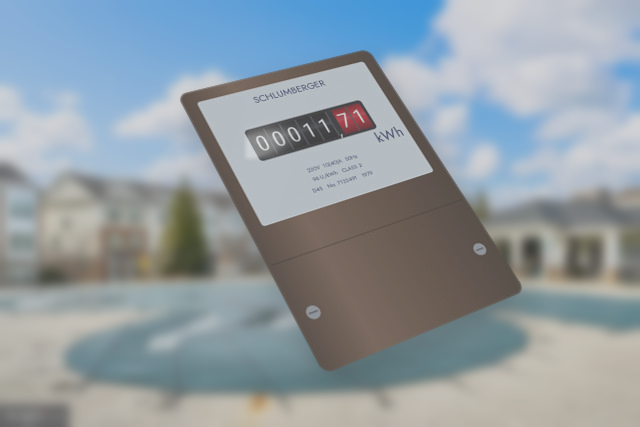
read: 11.71 kWh
